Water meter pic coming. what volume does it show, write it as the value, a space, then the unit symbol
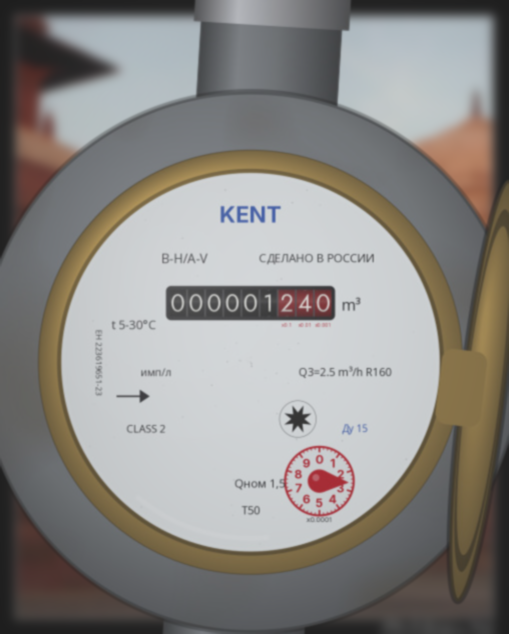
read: 1.2402 m³
